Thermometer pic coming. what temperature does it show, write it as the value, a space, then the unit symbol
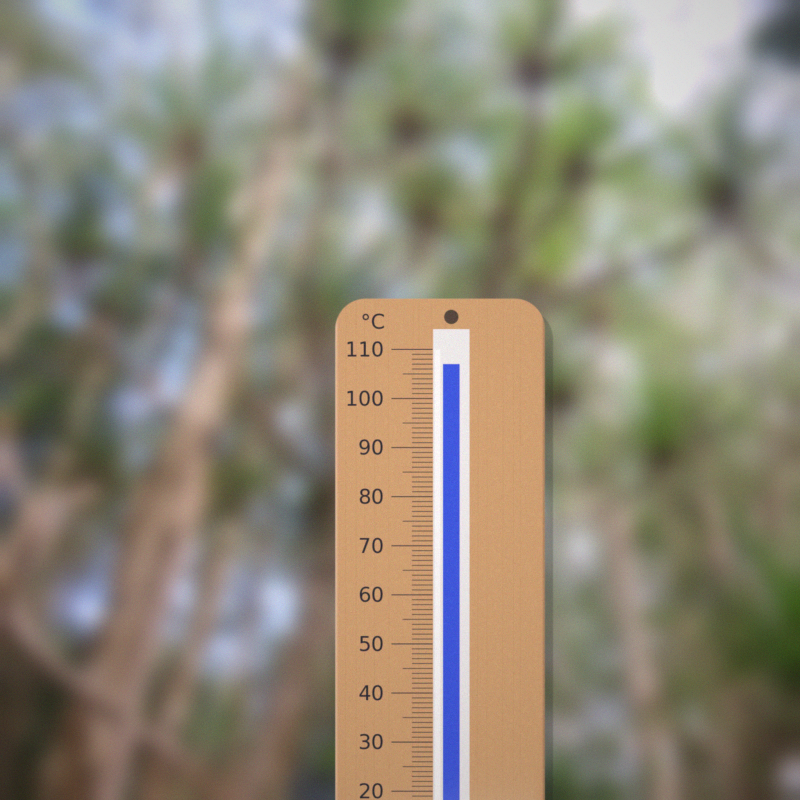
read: 107 °C
